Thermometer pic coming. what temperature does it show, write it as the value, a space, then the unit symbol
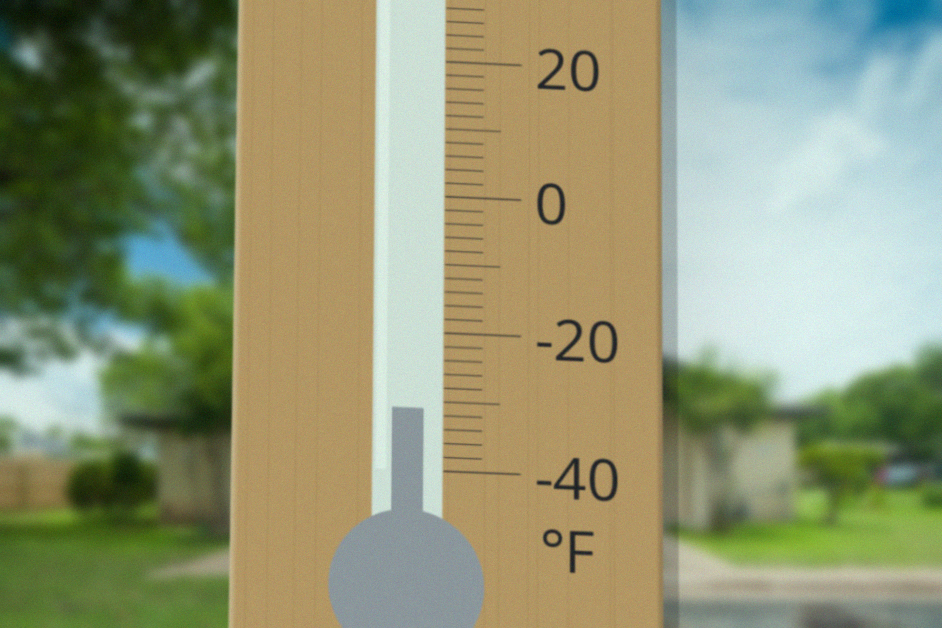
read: -31 °F
